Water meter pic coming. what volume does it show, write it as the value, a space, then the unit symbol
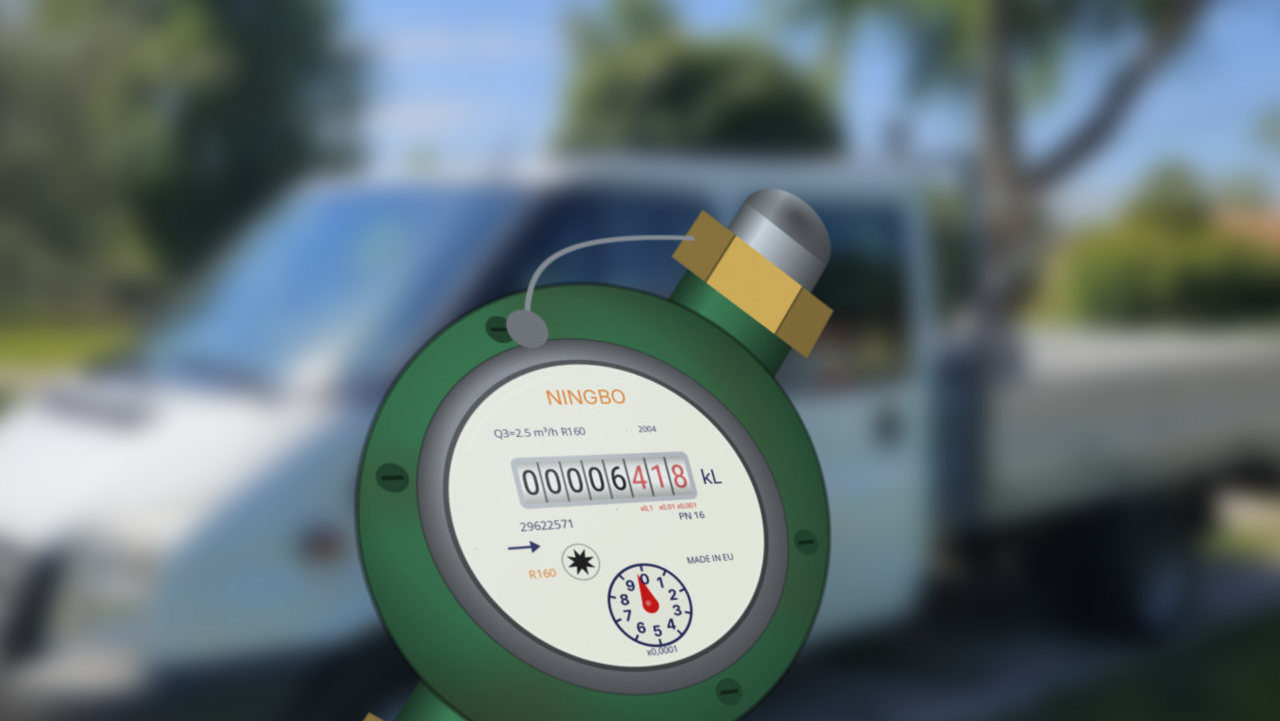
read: 6.4179 kL
